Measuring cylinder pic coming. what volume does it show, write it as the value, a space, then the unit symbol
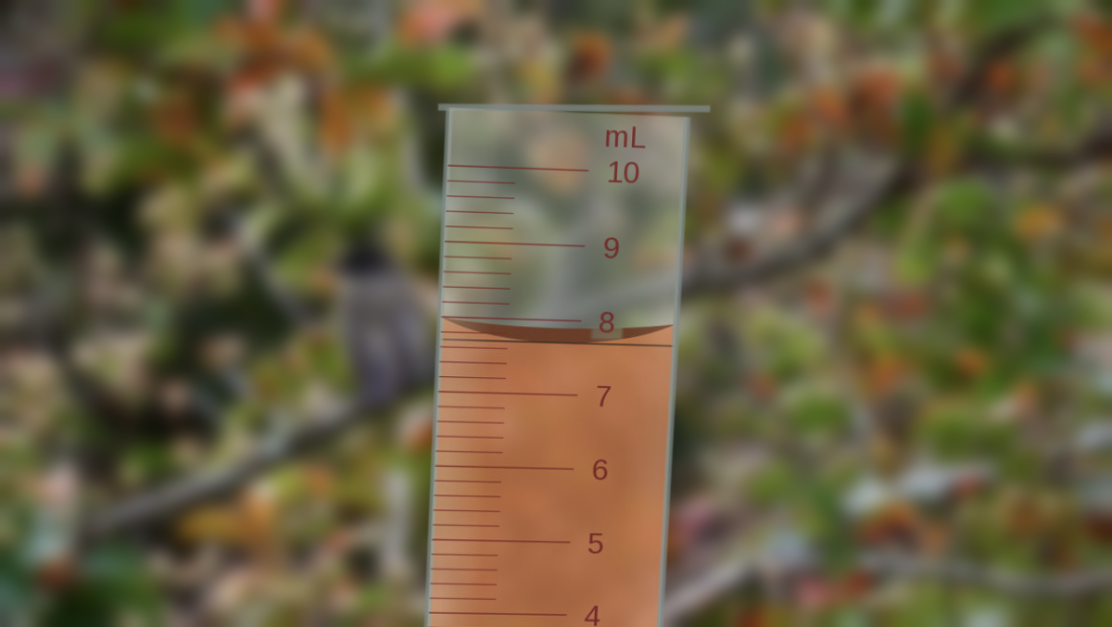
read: 7.7 mL
